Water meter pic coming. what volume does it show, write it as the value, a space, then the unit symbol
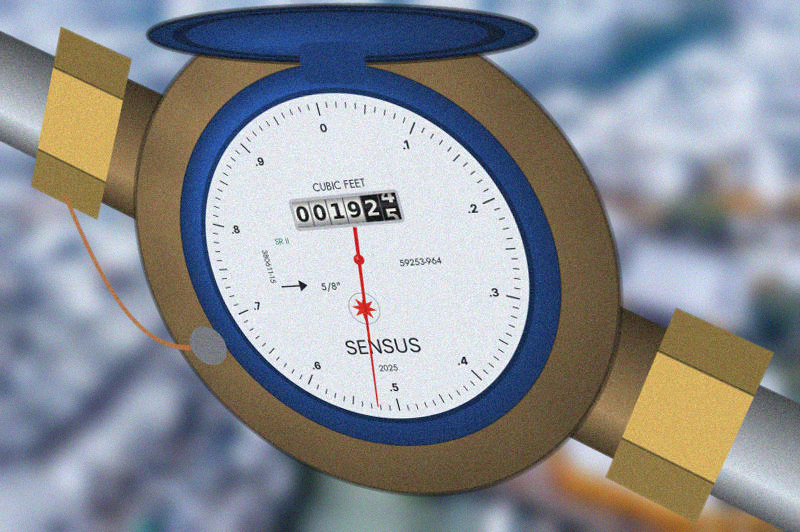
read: 1924.52 ft³
